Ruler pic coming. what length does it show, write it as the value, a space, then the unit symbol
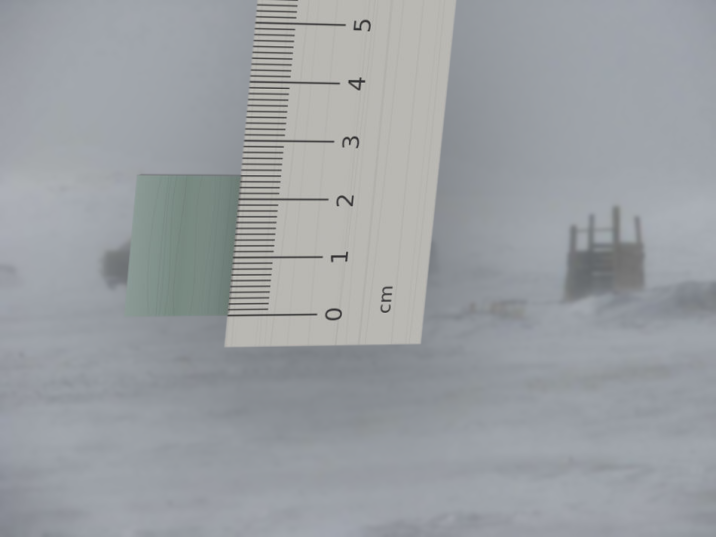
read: 2.4 cm
